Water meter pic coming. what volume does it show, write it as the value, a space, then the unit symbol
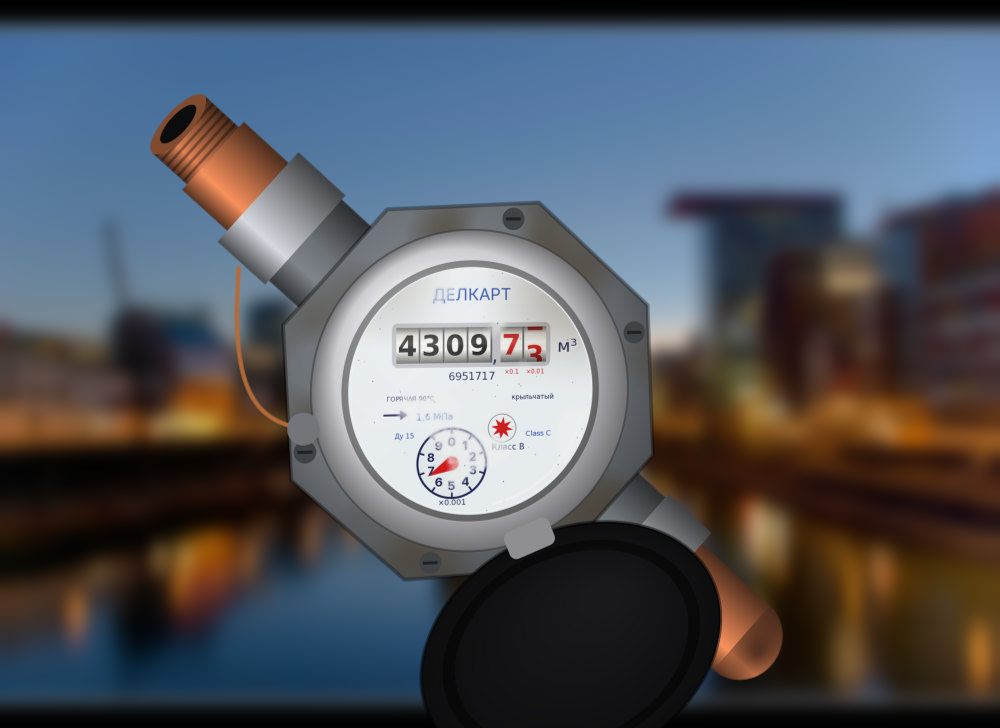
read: 4309.726 m³
